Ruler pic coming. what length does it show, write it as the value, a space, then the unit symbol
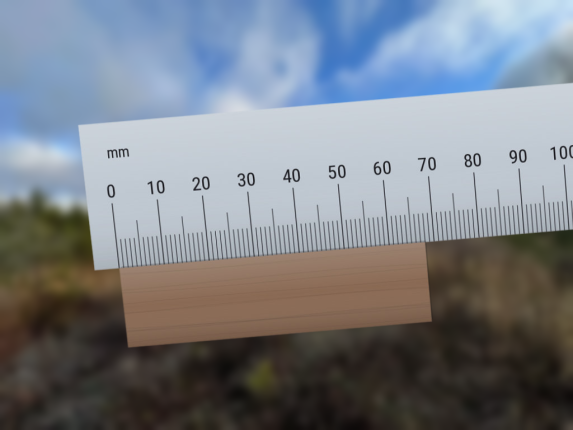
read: 68 mm
